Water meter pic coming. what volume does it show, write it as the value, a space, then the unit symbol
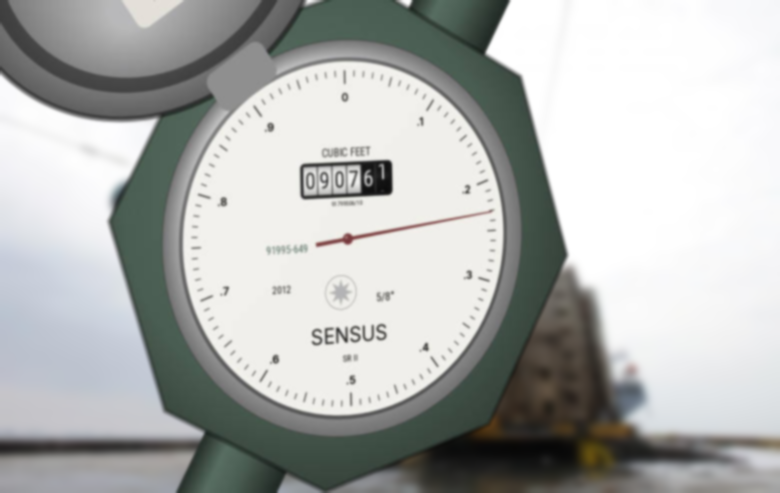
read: 90761.23 ft³
